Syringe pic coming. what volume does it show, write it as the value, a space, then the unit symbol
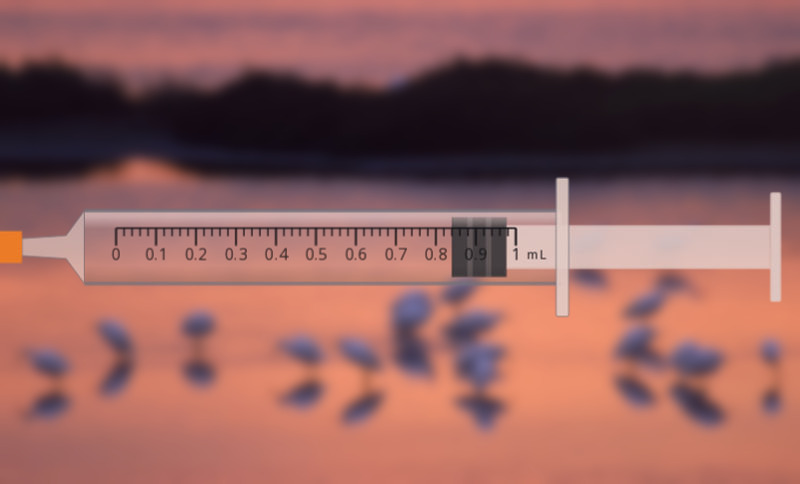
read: 0.84 mL
